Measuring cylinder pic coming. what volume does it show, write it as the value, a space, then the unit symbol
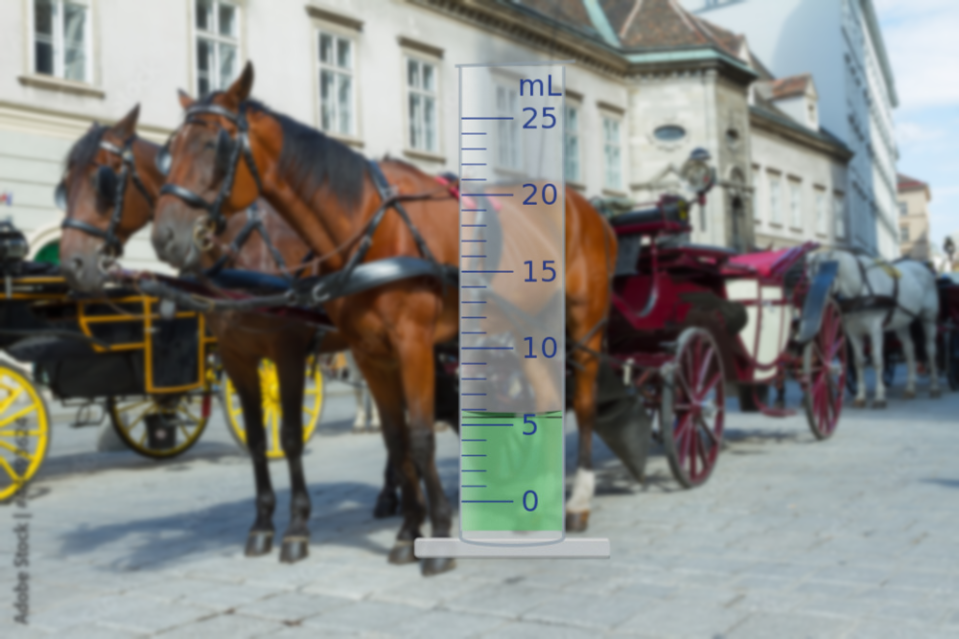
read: 5.5 mL
